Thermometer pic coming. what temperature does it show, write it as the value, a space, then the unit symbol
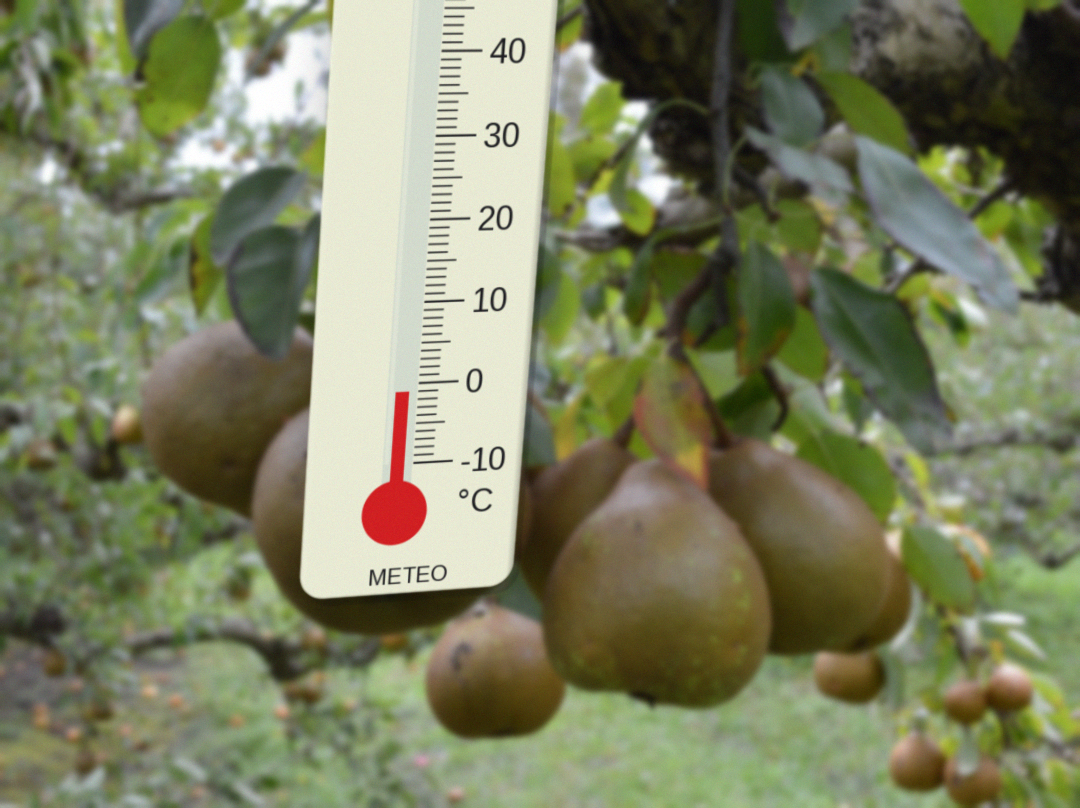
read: -1 °C
